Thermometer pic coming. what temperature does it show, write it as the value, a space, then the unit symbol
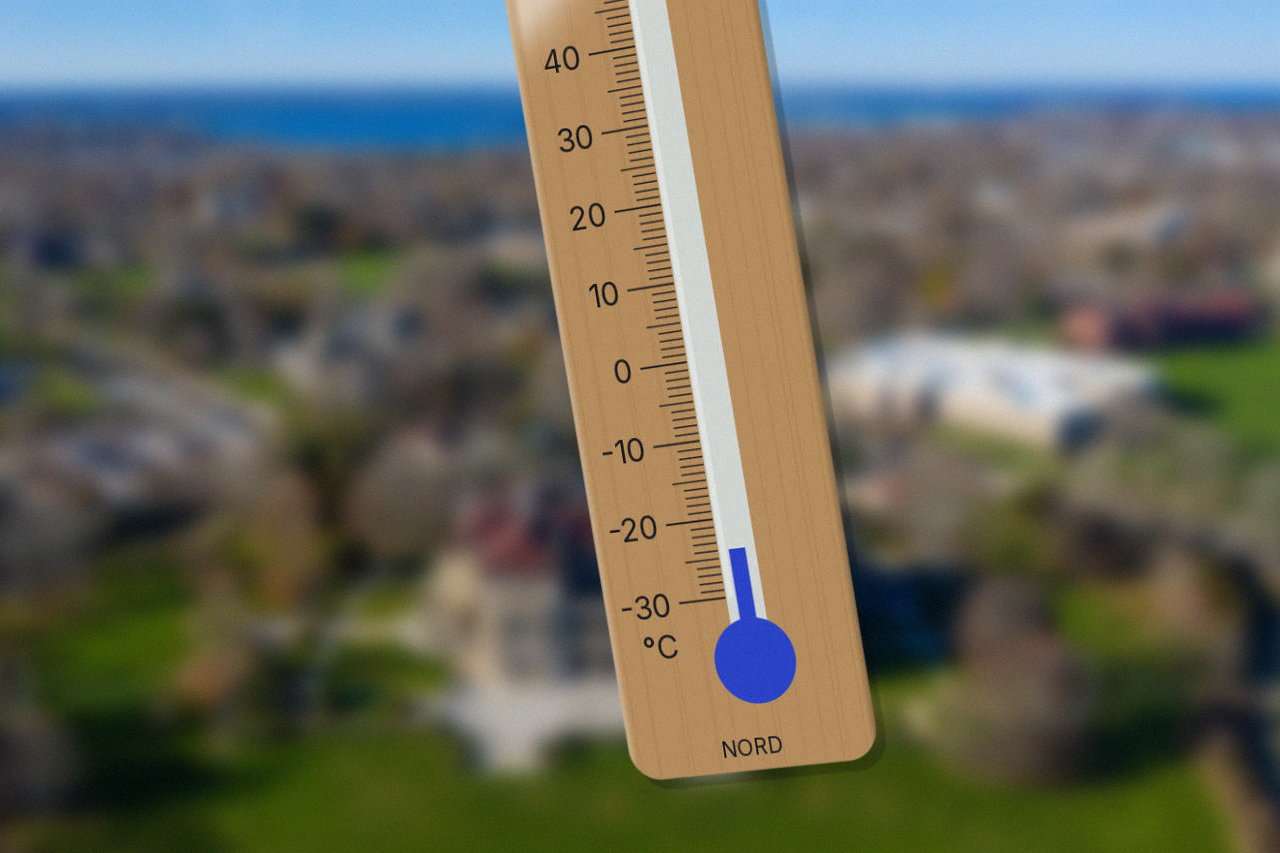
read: -24 °C
